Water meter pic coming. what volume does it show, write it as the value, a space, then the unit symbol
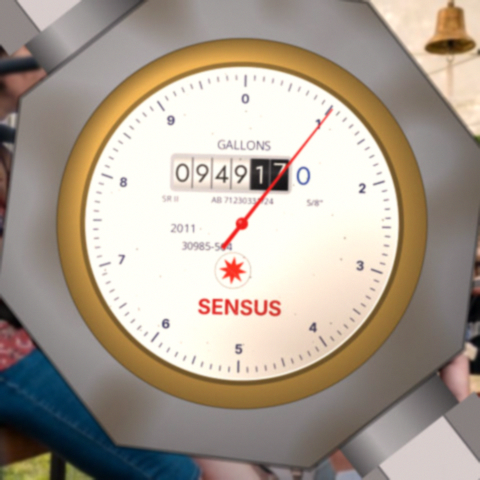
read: 949171.0 gal
